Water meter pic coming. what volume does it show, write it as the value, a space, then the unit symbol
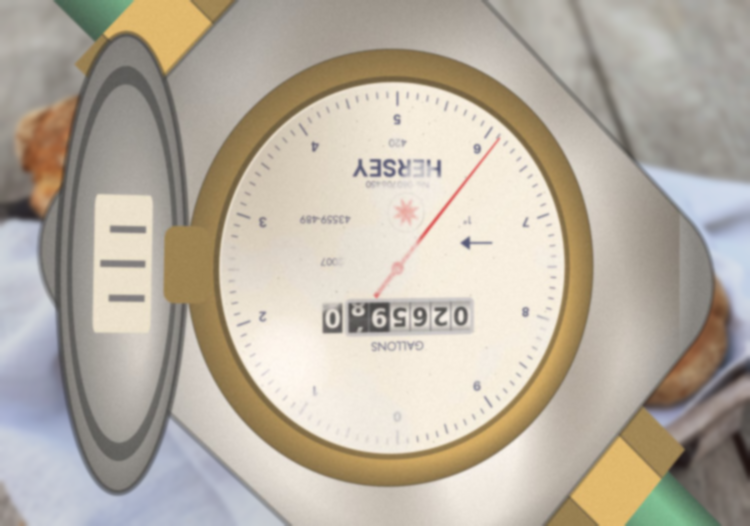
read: 265976.1 gal
